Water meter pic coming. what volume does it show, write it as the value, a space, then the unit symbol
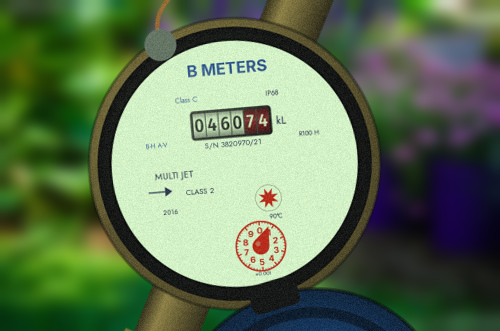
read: 460.740 kL
